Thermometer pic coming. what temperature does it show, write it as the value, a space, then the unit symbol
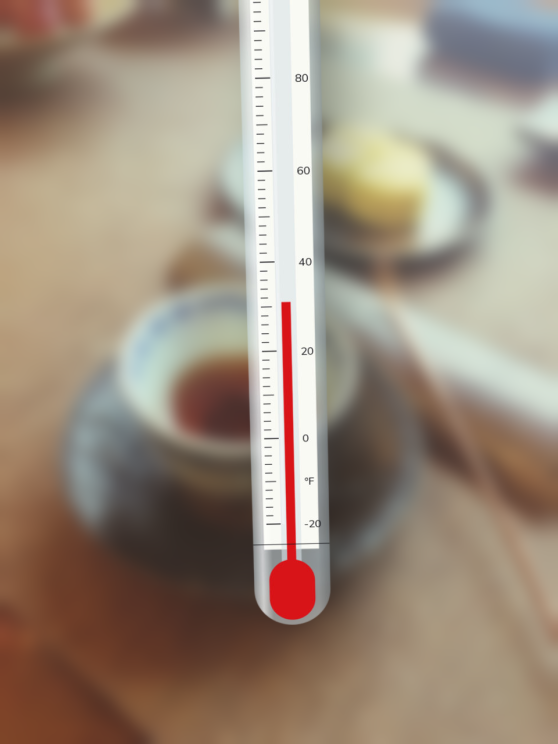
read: 31 °F
